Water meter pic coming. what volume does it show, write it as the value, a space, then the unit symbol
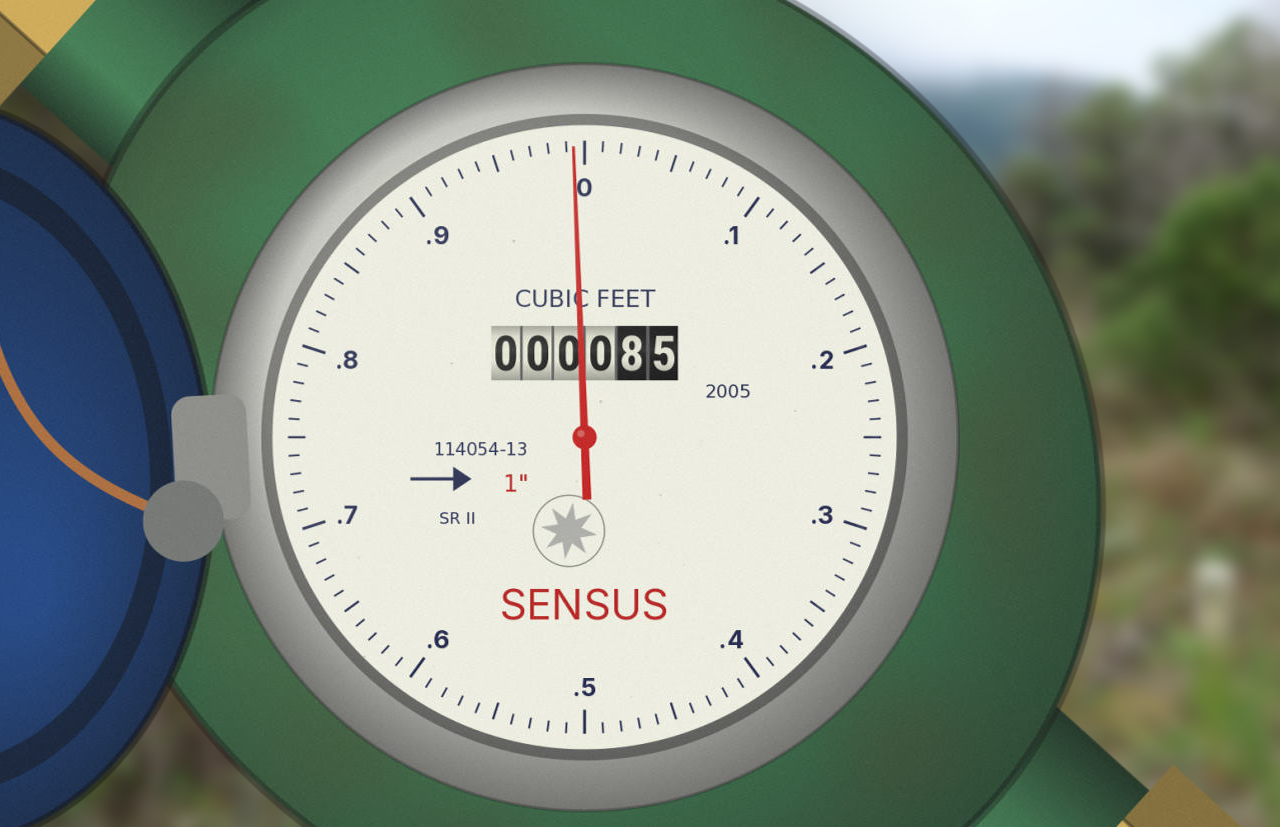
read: 84.99 ft³
